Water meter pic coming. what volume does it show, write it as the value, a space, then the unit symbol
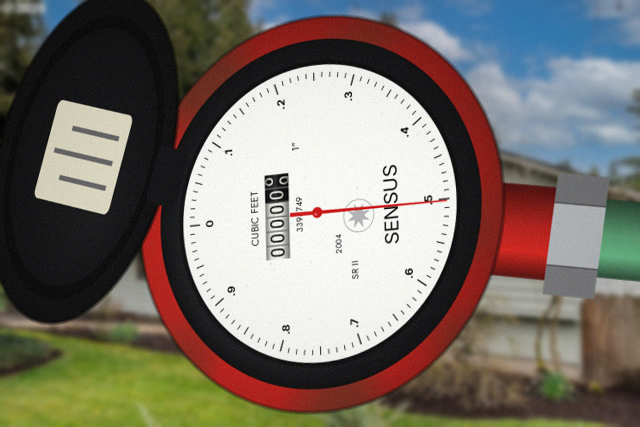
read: 8.50 ft³
